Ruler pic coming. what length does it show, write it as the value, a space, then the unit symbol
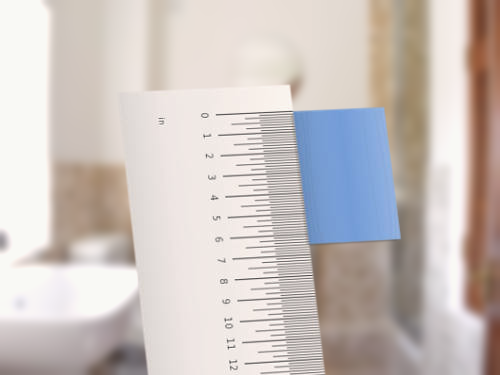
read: 6.5 in
